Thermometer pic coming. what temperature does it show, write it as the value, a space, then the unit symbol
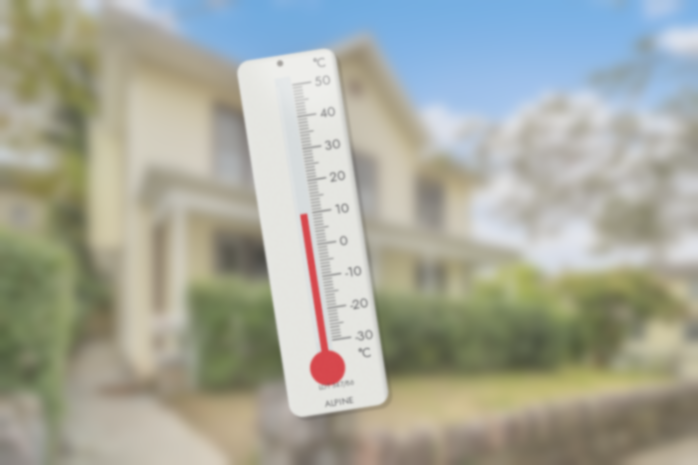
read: 10 °C
